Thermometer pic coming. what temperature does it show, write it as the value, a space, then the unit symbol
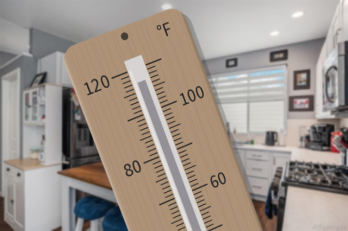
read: 114 °F
